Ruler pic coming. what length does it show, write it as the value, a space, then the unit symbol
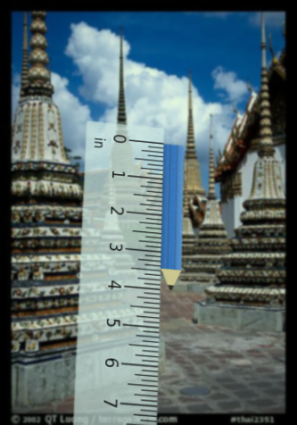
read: 4 in
